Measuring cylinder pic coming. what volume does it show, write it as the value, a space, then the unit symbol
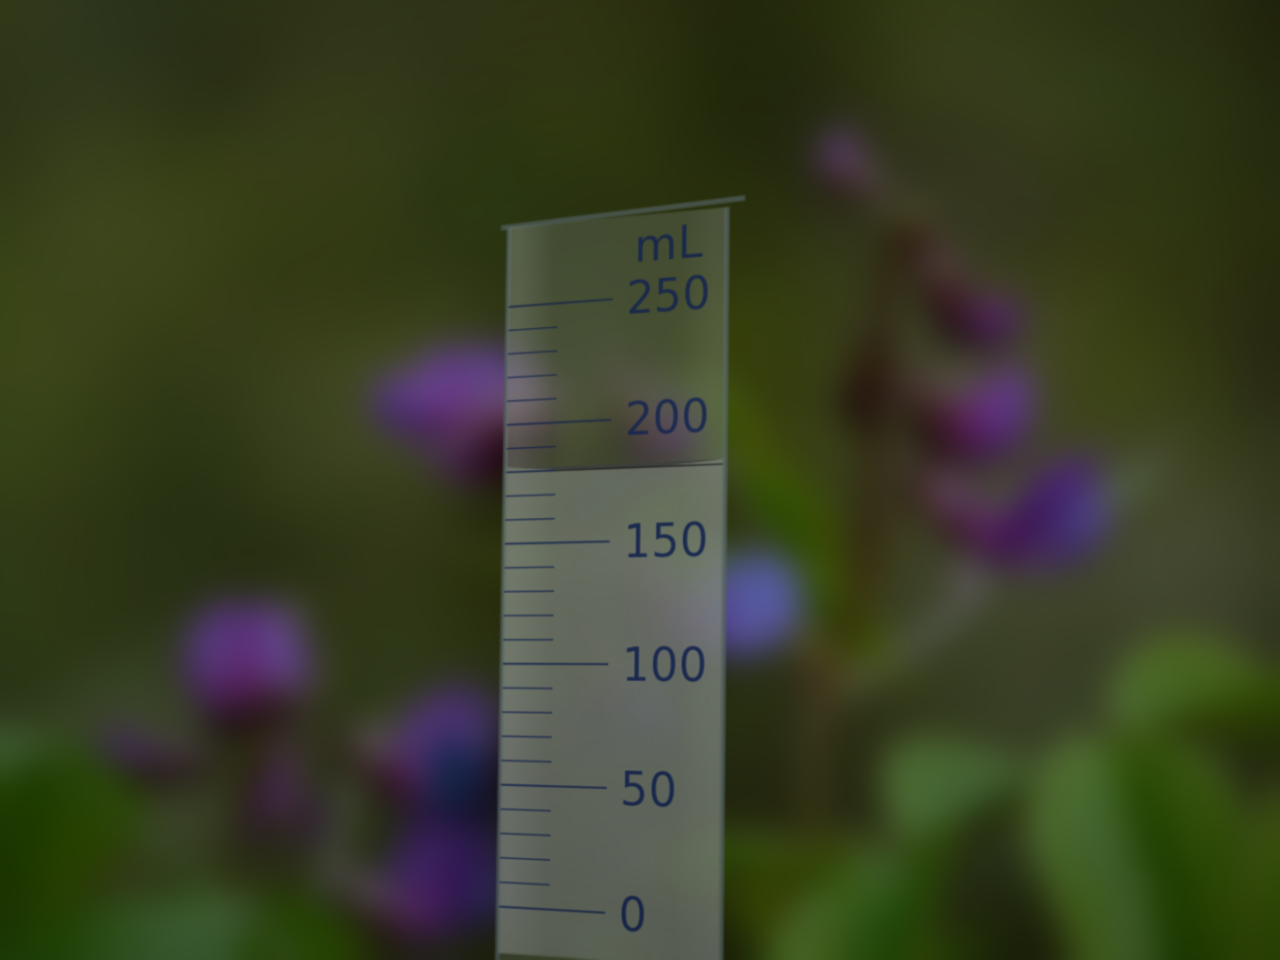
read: 180 mL
